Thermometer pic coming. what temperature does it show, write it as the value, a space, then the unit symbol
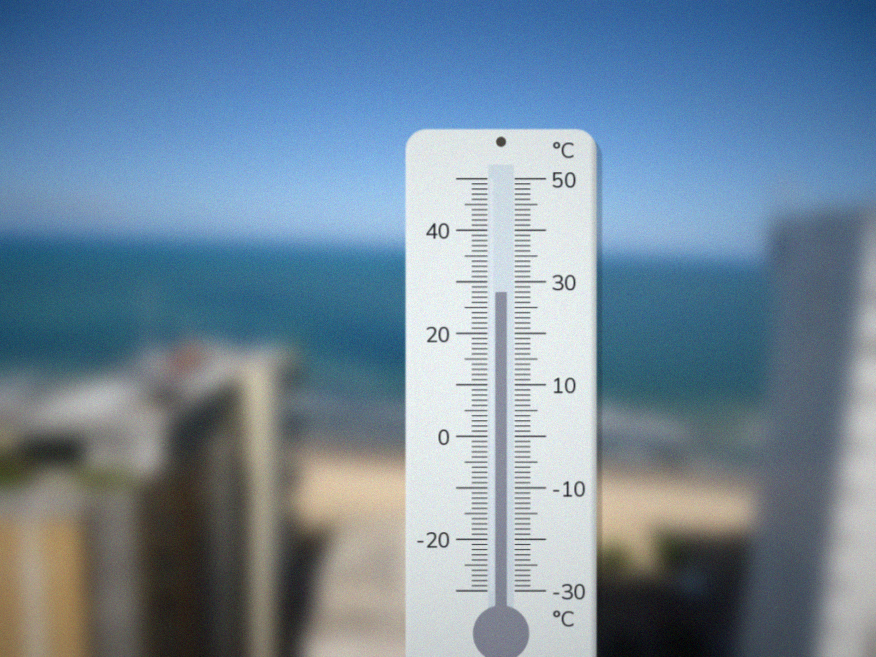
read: 28 °C
